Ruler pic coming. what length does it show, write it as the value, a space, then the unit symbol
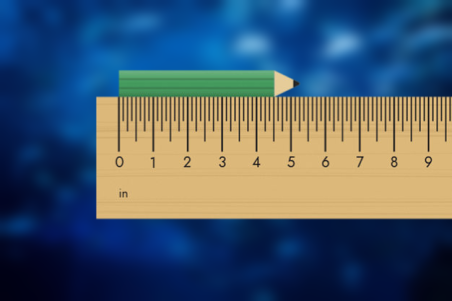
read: 5.25 in
